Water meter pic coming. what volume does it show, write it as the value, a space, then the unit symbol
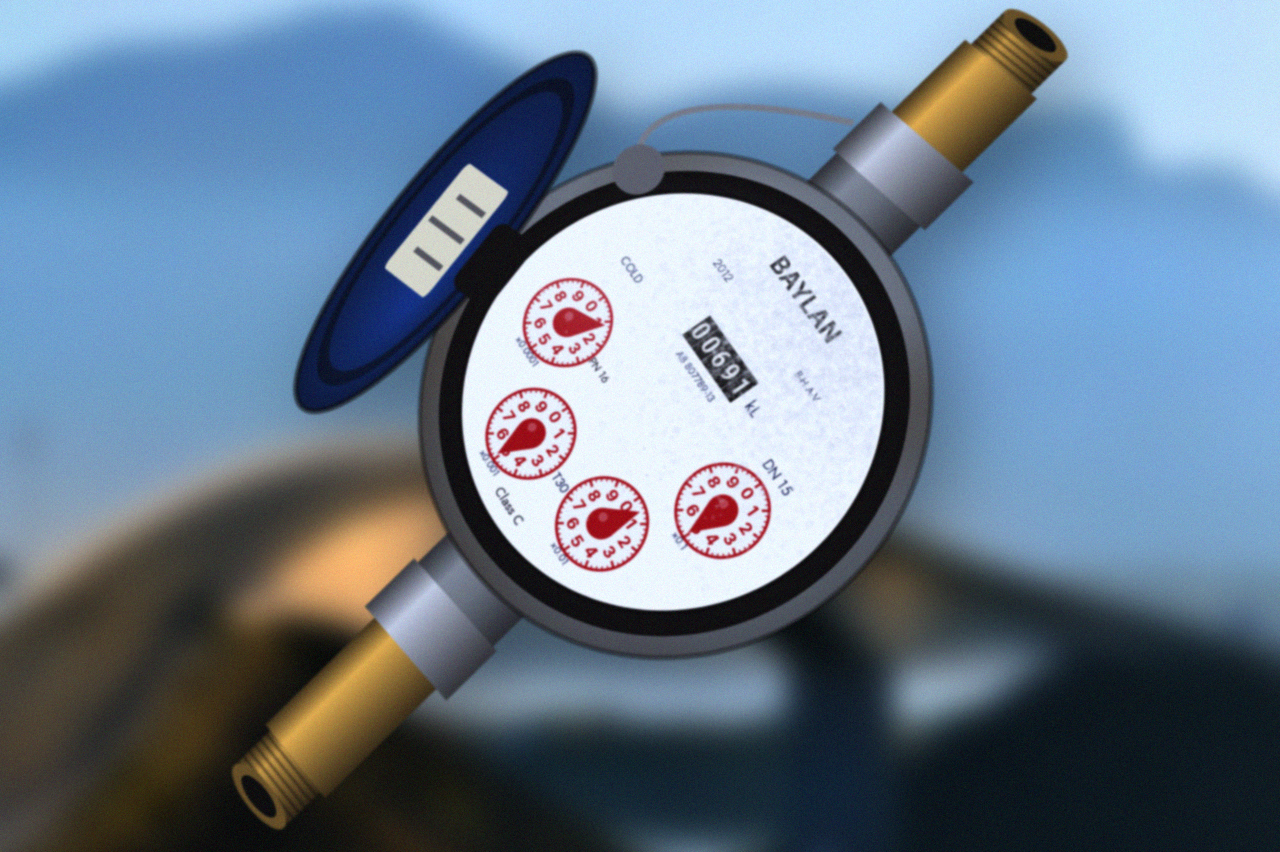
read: 691.5051 kL
